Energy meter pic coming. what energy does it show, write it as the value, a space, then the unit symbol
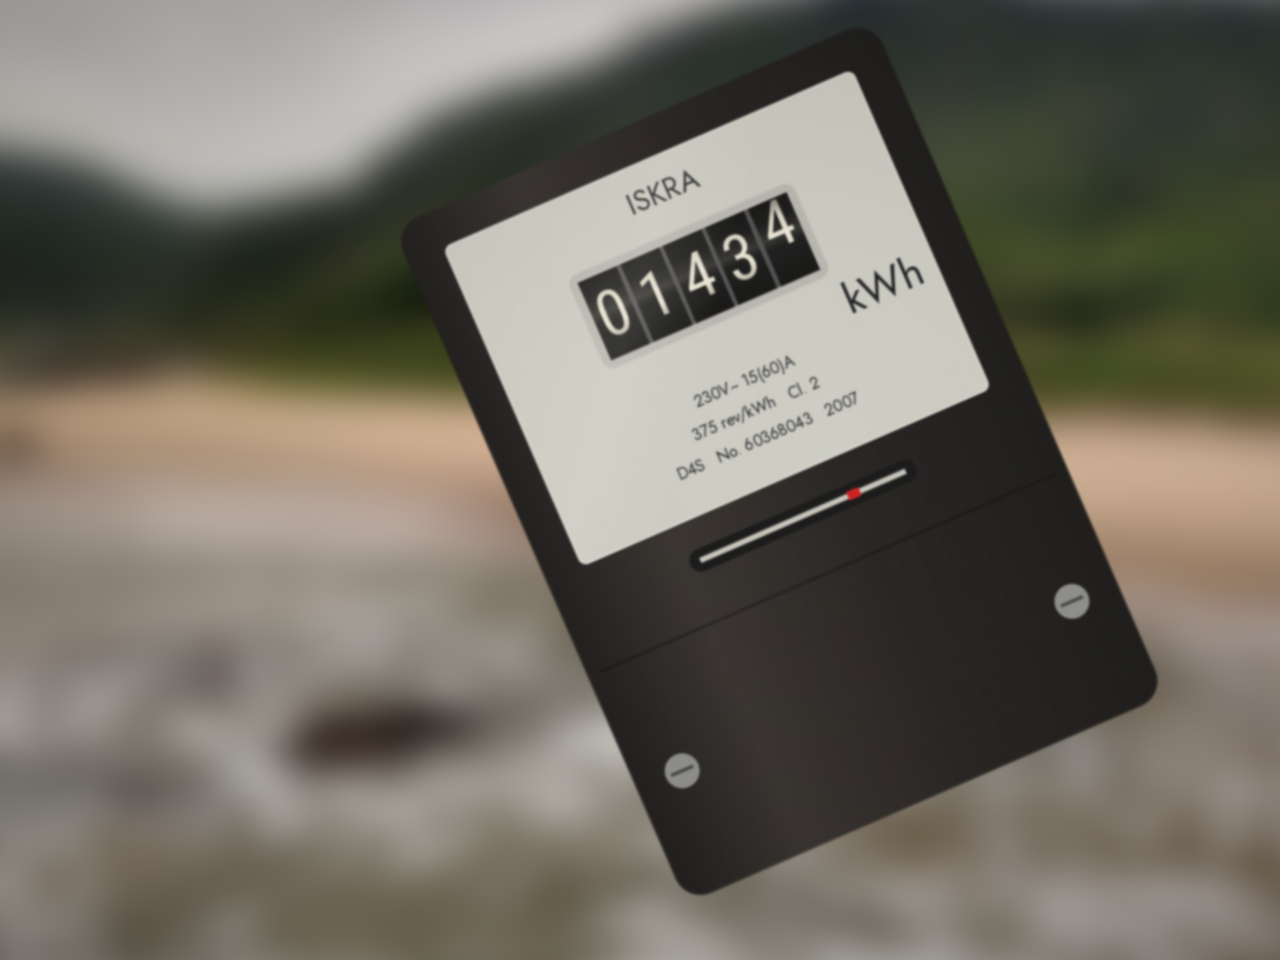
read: 1434 kWh
